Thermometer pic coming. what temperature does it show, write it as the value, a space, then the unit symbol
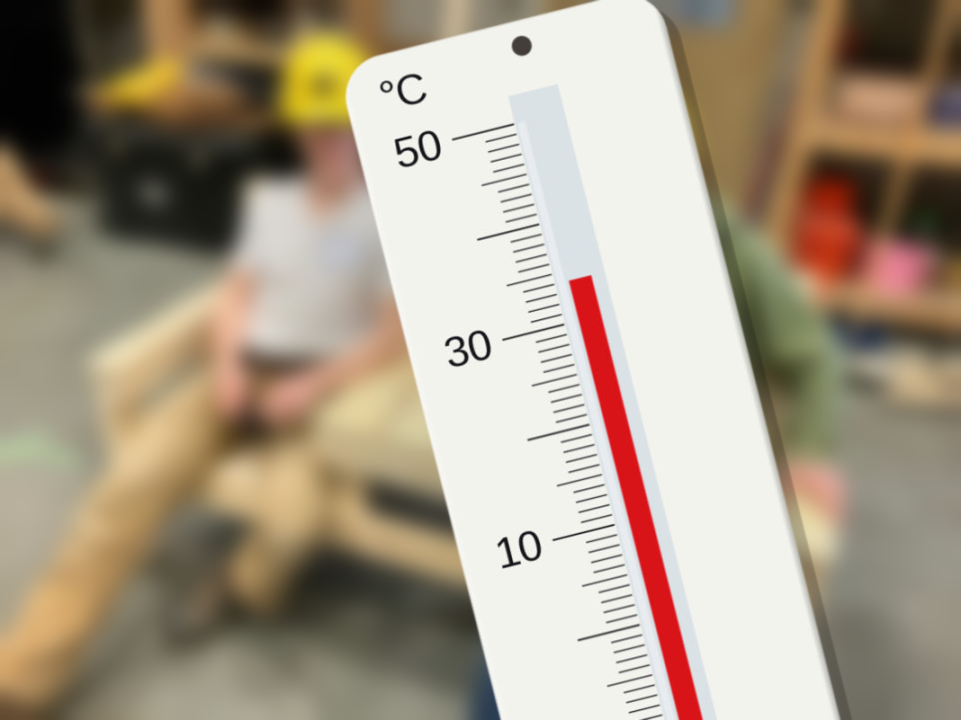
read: 34 °C
